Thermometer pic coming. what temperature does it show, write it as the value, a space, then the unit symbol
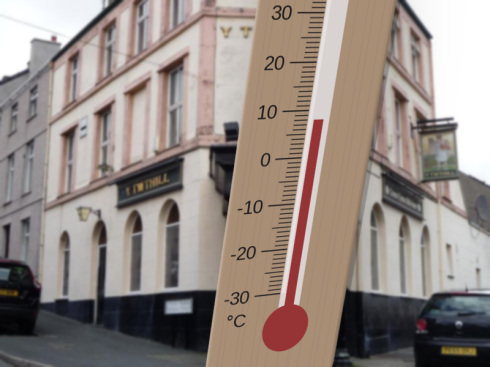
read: 8 °C
